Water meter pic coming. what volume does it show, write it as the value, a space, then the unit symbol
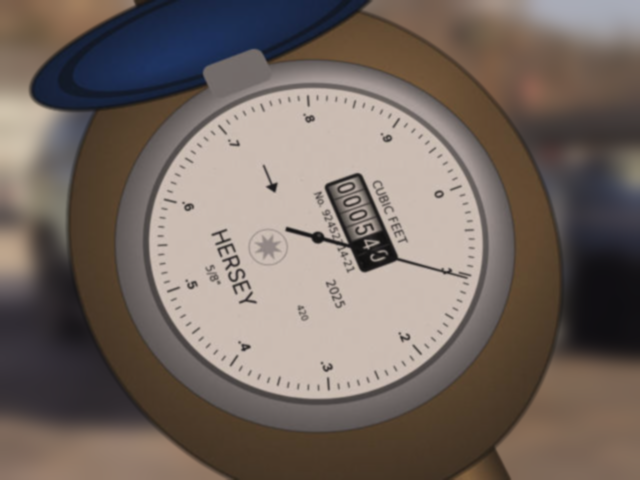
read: 540.10 ft³
